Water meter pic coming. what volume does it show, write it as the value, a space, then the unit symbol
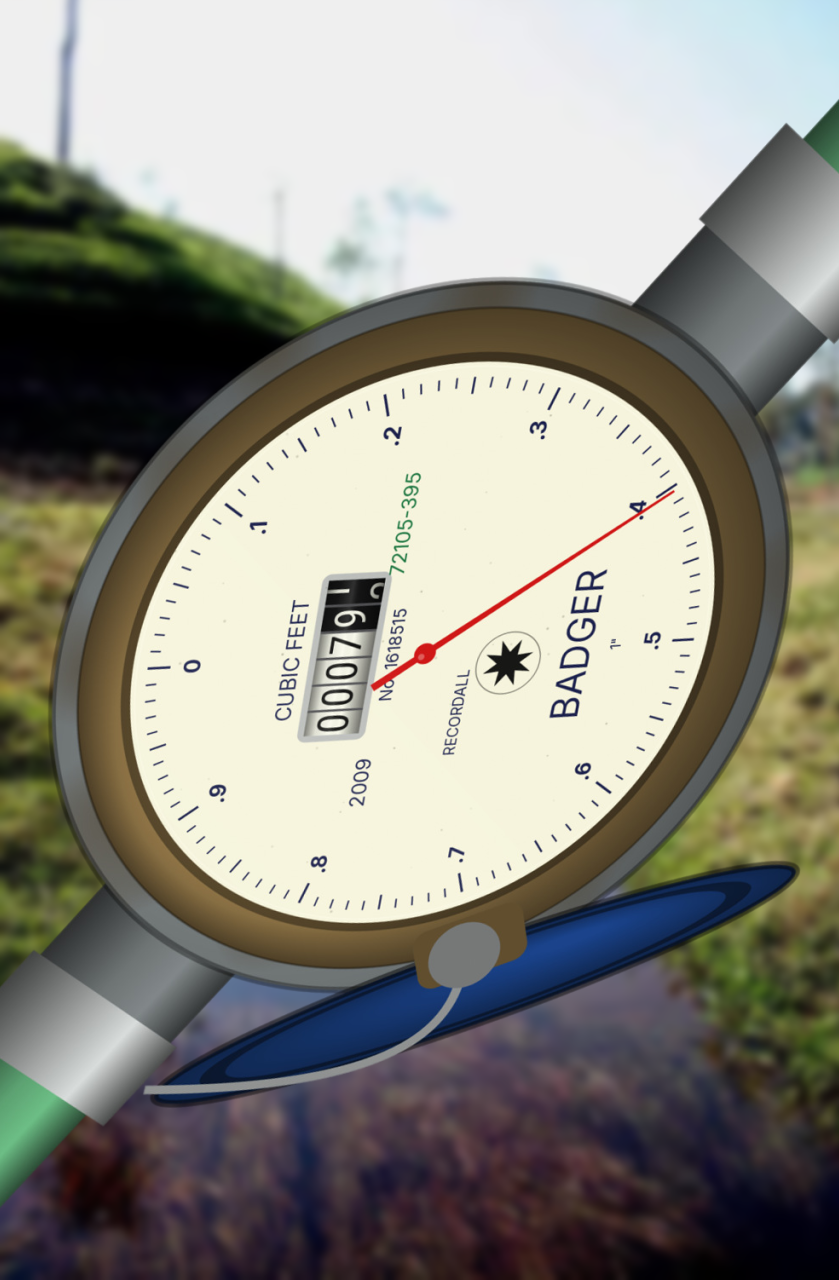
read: 791.40 ft³
